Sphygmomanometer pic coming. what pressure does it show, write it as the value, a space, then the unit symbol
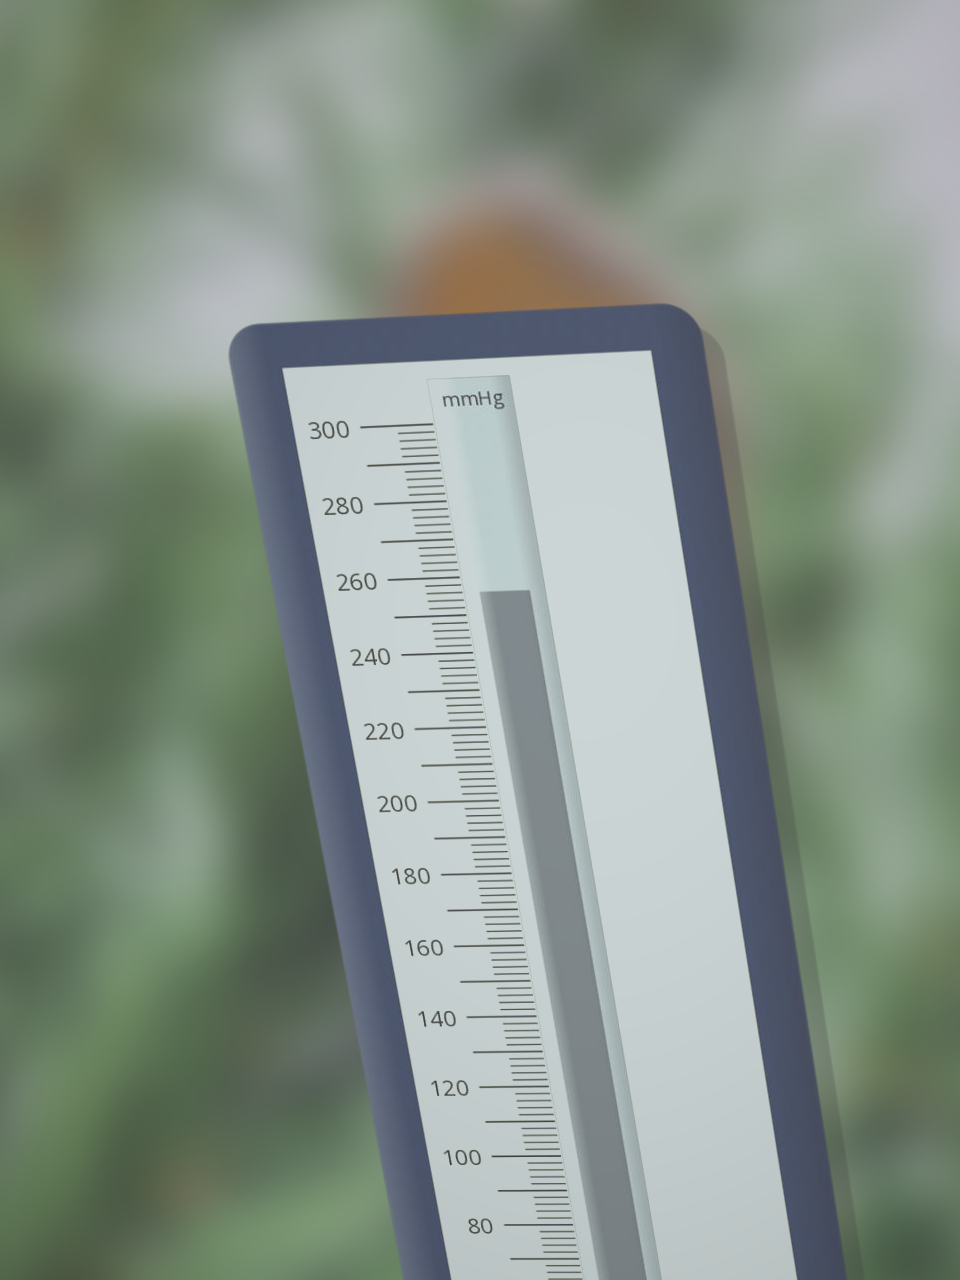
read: 256 mmHg
